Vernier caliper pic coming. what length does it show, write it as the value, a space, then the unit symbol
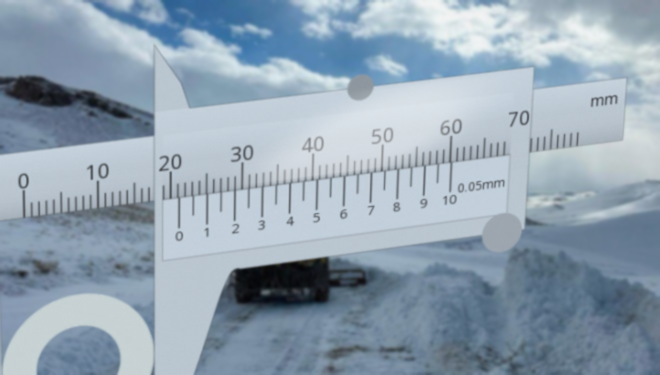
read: 21.2 mm
